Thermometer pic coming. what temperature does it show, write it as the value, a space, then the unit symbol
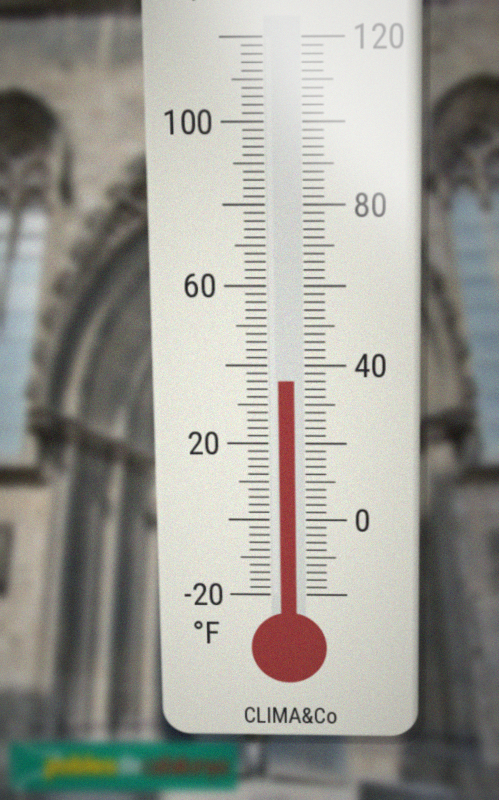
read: 36 °F
